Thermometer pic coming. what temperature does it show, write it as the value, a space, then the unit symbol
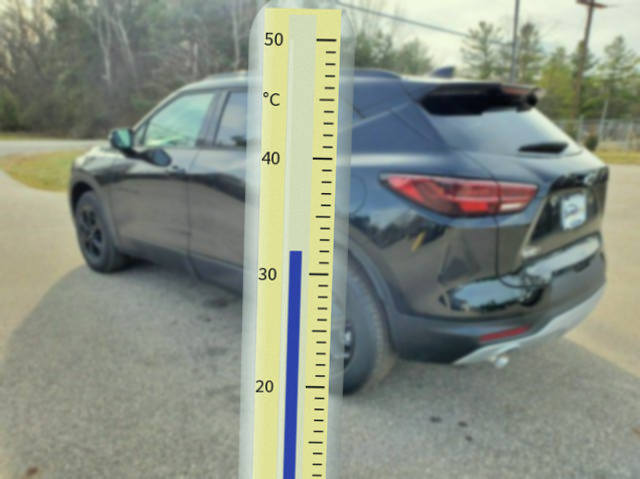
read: 32 °C
